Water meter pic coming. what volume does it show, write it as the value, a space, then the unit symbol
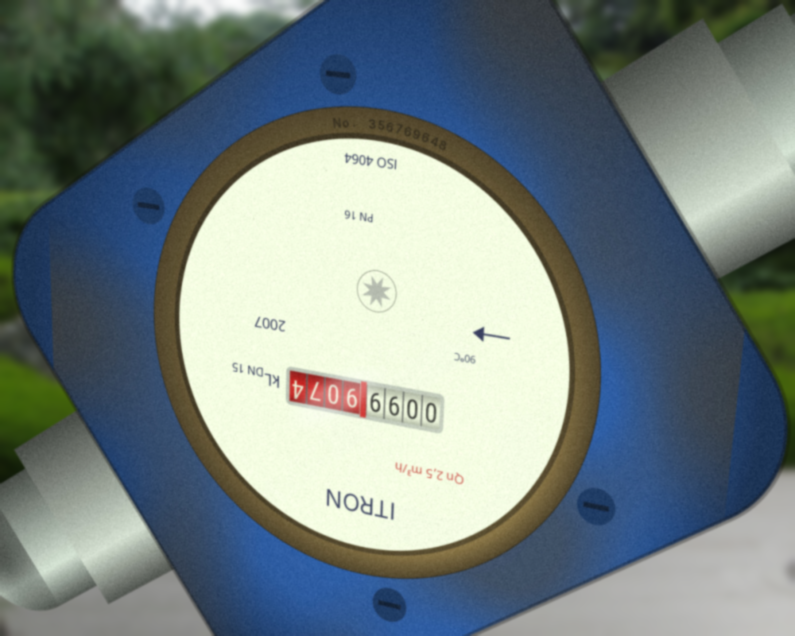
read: 99.9074 kL
